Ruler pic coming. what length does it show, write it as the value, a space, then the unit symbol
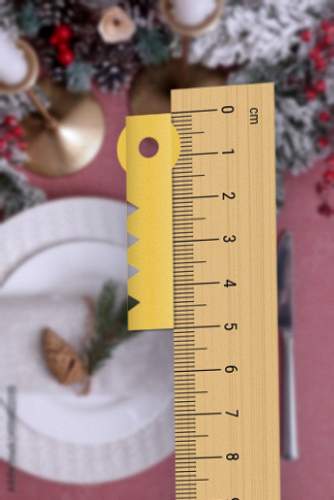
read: 5 cm
